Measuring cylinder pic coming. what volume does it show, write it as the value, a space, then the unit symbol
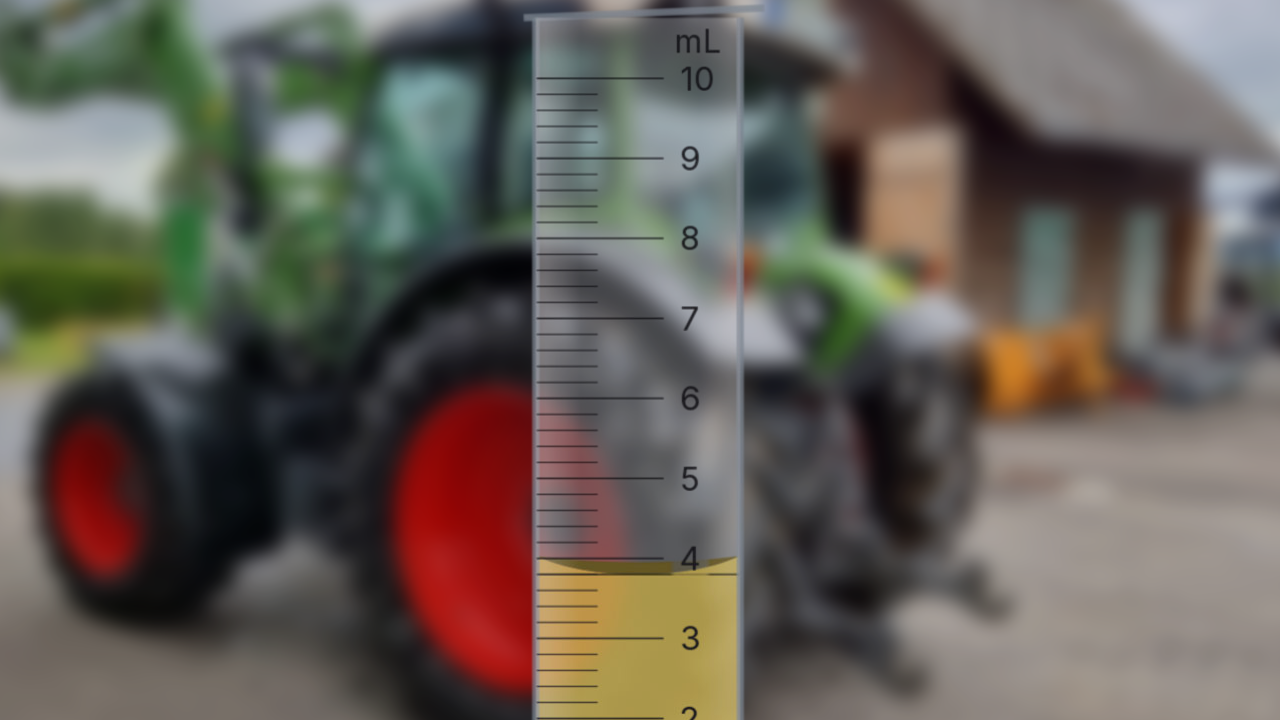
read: 3.8 mL
